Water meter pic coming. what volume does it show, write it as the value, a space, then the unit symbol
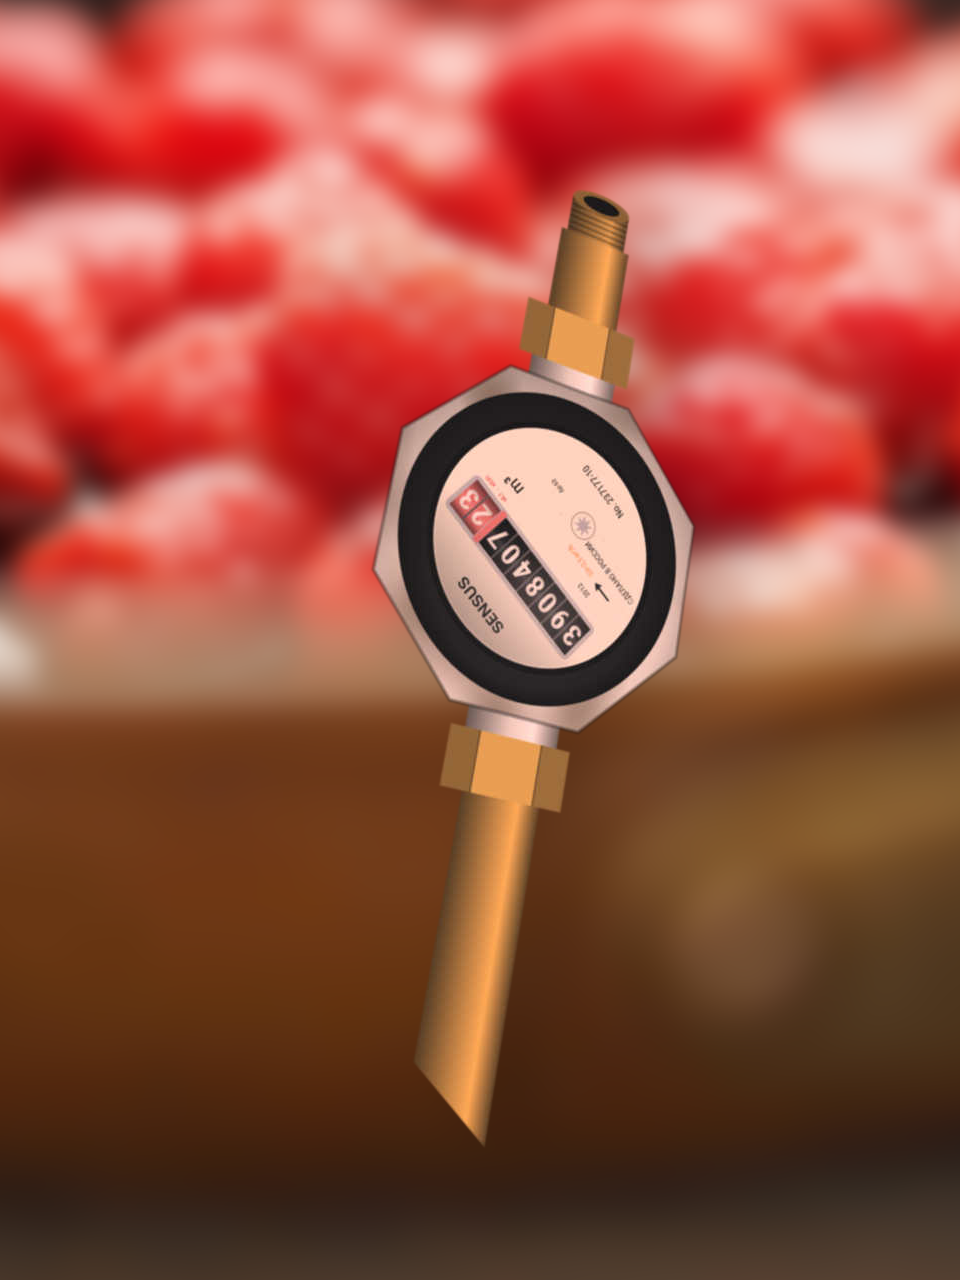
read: 3908407.23 m³
